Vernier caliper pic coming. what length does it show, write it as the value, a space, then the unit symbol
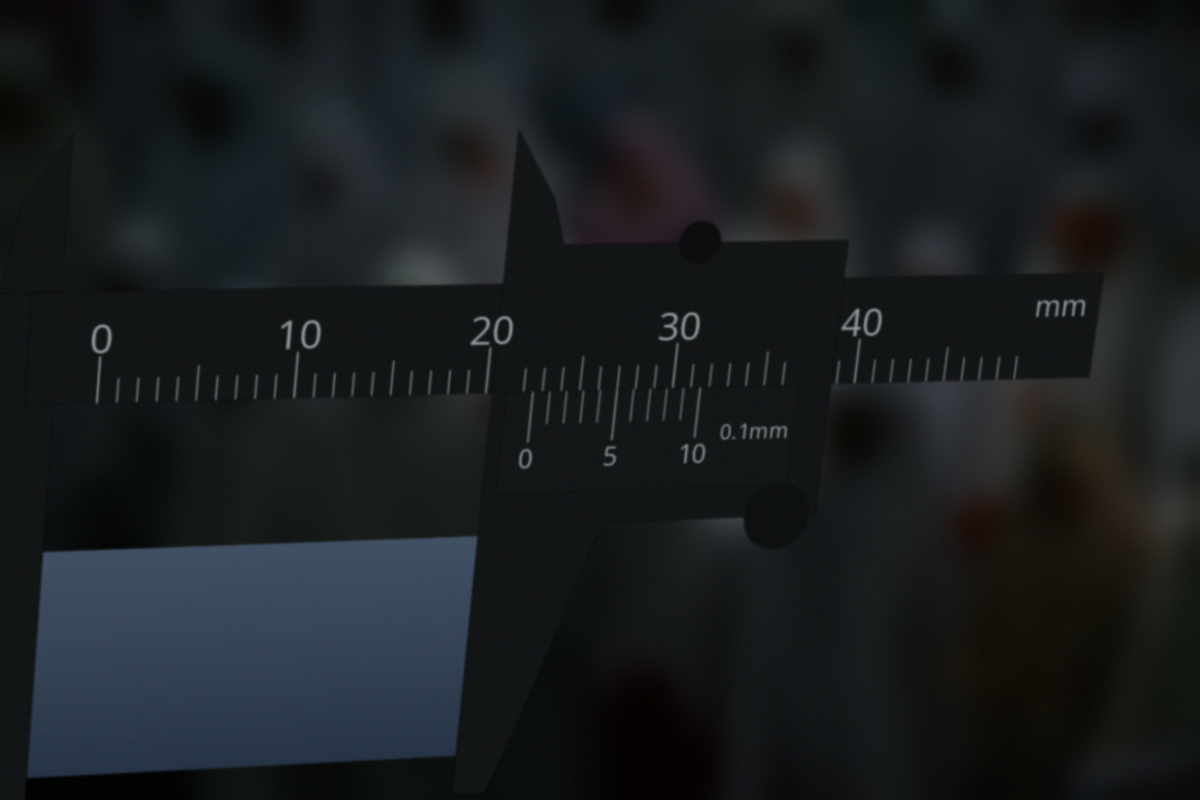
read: 22.5 mm
